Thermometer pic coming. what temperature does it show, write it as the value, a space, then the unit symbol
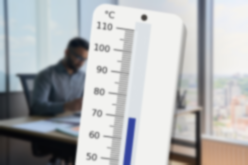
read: 70 °C
